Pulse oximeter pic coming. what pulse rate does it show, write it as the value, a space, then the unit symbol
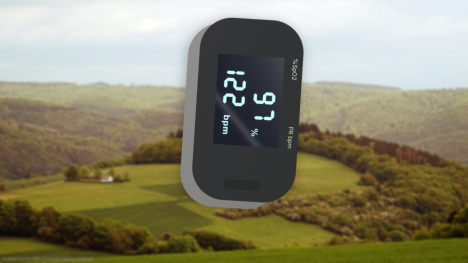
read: 122 bpm
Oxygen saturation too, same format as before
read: 97 %
